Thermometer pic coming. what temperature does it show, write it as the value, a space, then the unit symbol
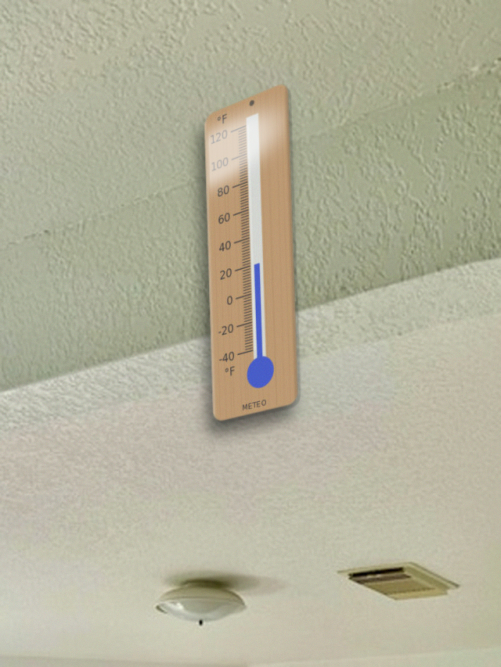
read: 20 °F
